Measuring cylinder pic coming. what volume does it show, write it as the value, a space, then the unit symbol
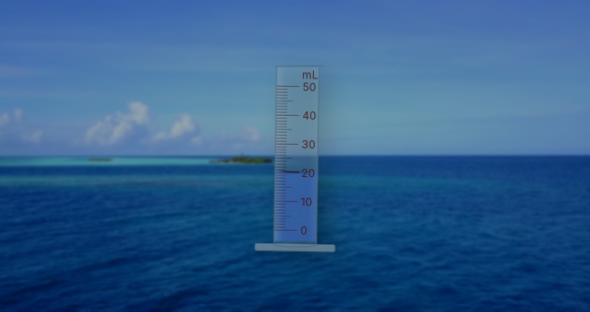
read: 20 mL
